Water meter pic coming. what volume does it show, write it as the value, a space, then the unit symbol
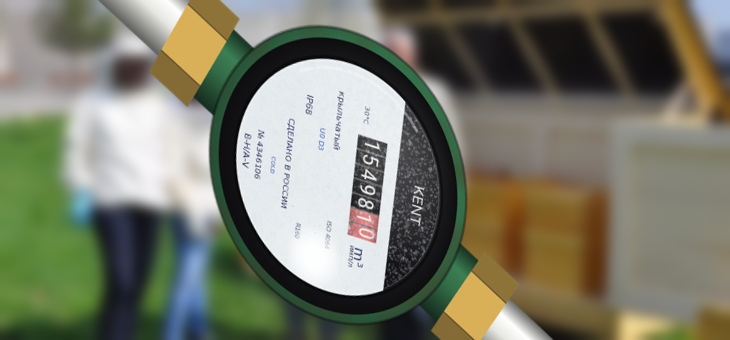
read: 15498.10 m³
